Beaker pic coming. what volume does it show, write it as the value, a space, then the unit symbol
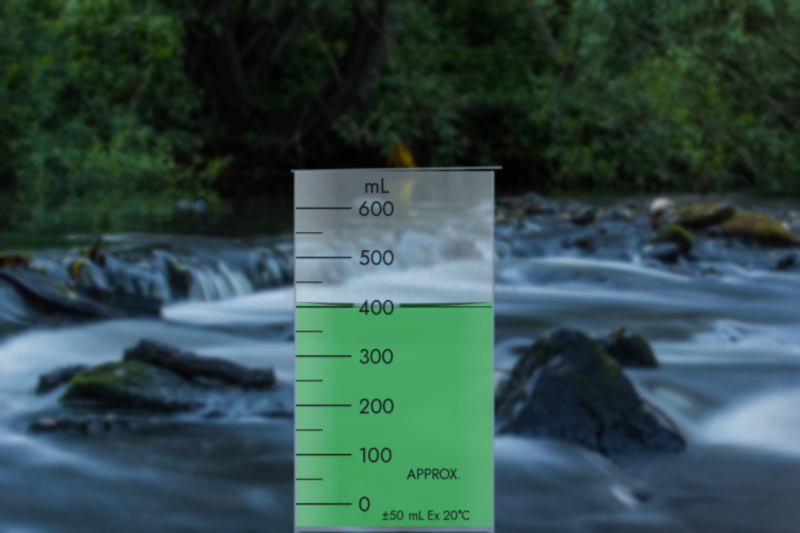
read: 400 mL
